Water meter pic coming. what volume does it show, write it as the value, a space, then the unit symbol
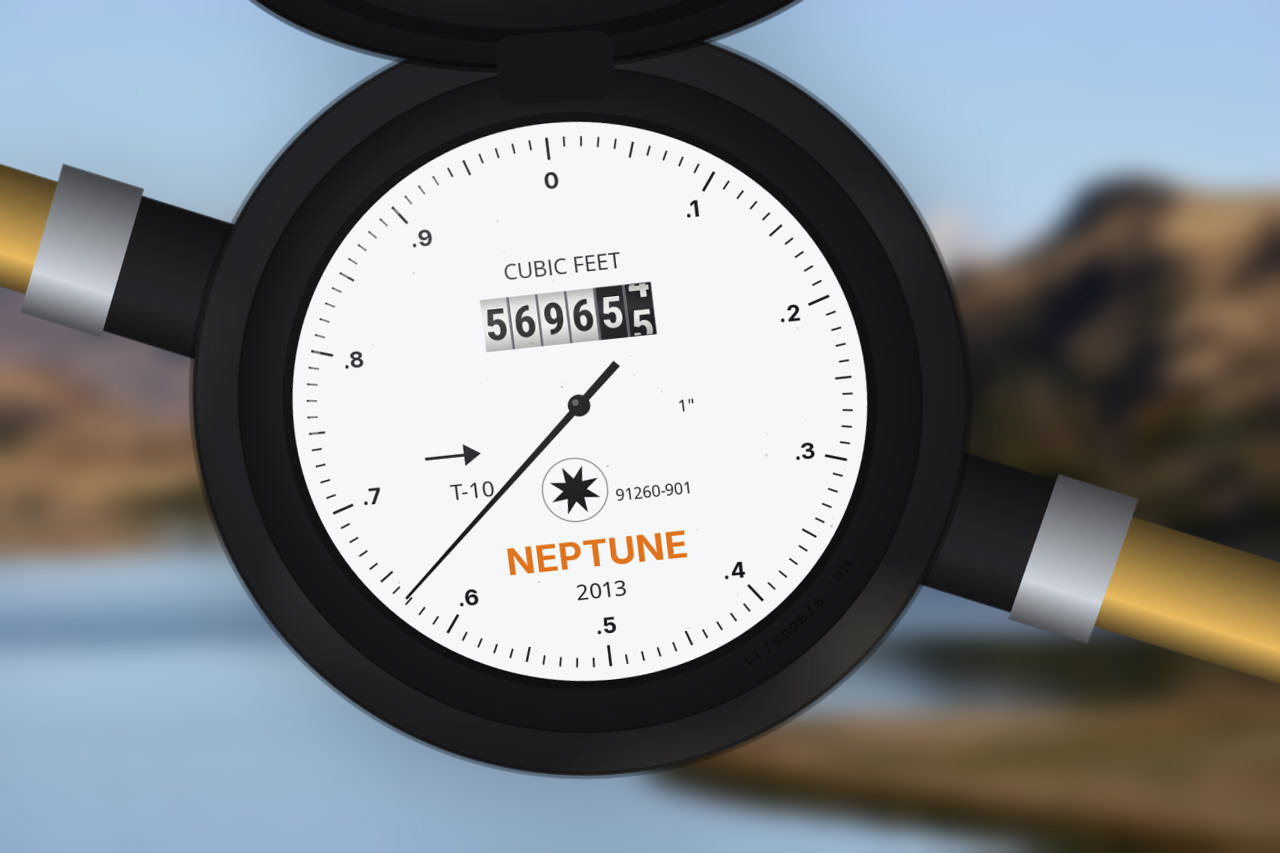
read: 569654.63 ft³
